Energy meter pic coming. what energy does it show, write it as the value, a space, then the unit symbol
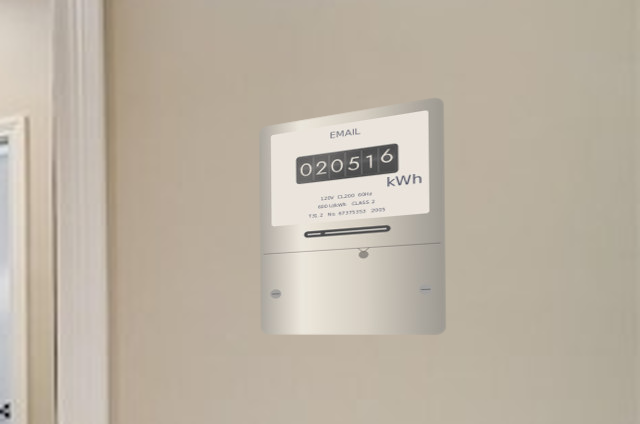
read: 20516 kWh
